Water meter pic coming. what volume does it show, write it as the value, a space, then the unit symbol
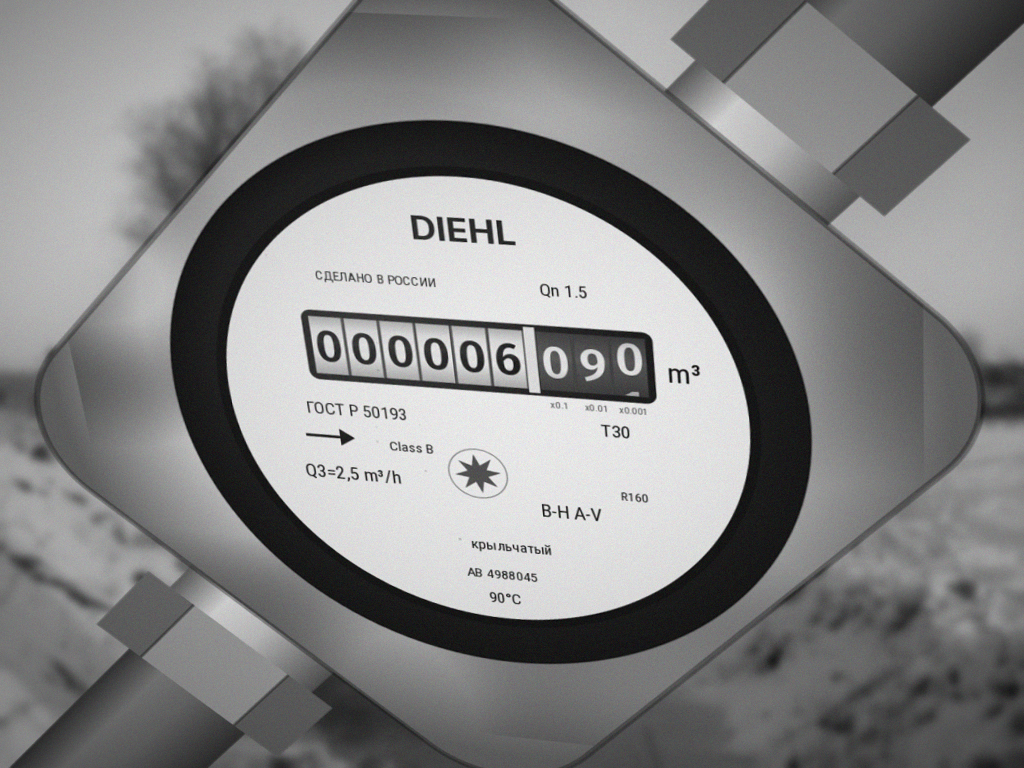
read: 6.090 m³
